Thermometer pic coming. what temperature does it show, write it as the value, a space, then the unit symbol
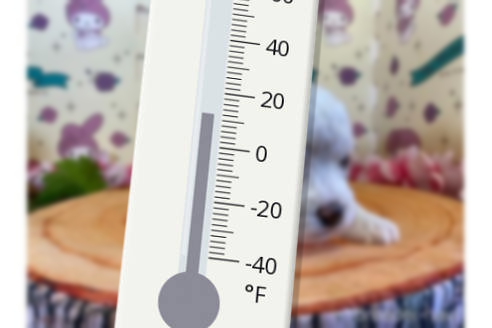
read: 12 °F
